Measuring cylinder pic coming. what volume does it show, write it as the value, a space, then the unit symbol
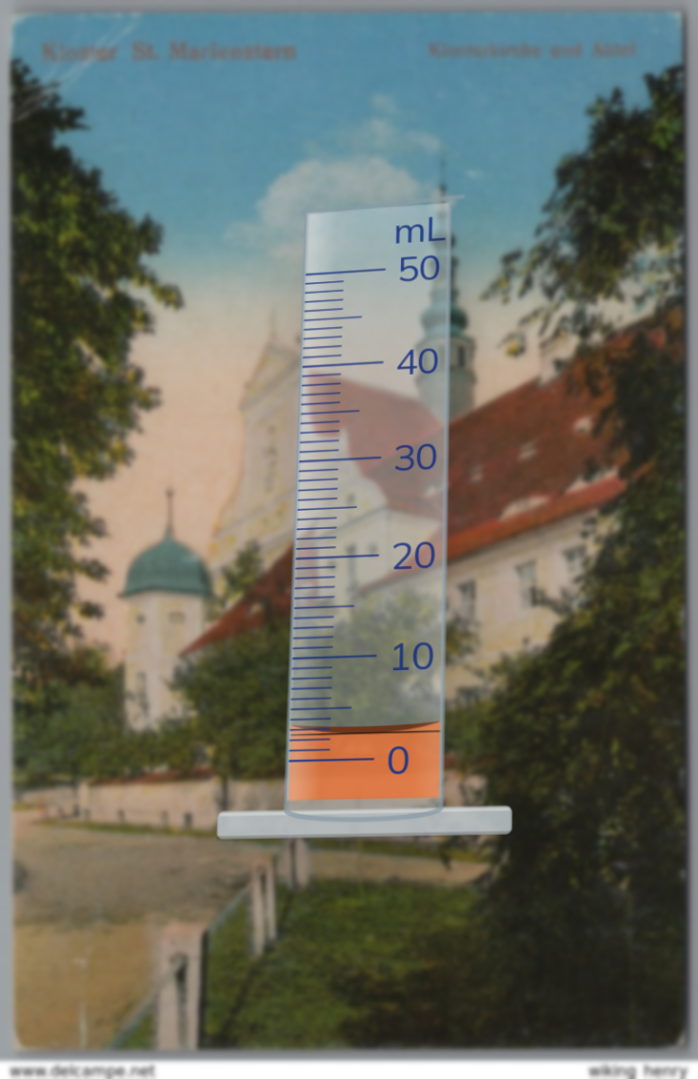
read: 2.5 mL
